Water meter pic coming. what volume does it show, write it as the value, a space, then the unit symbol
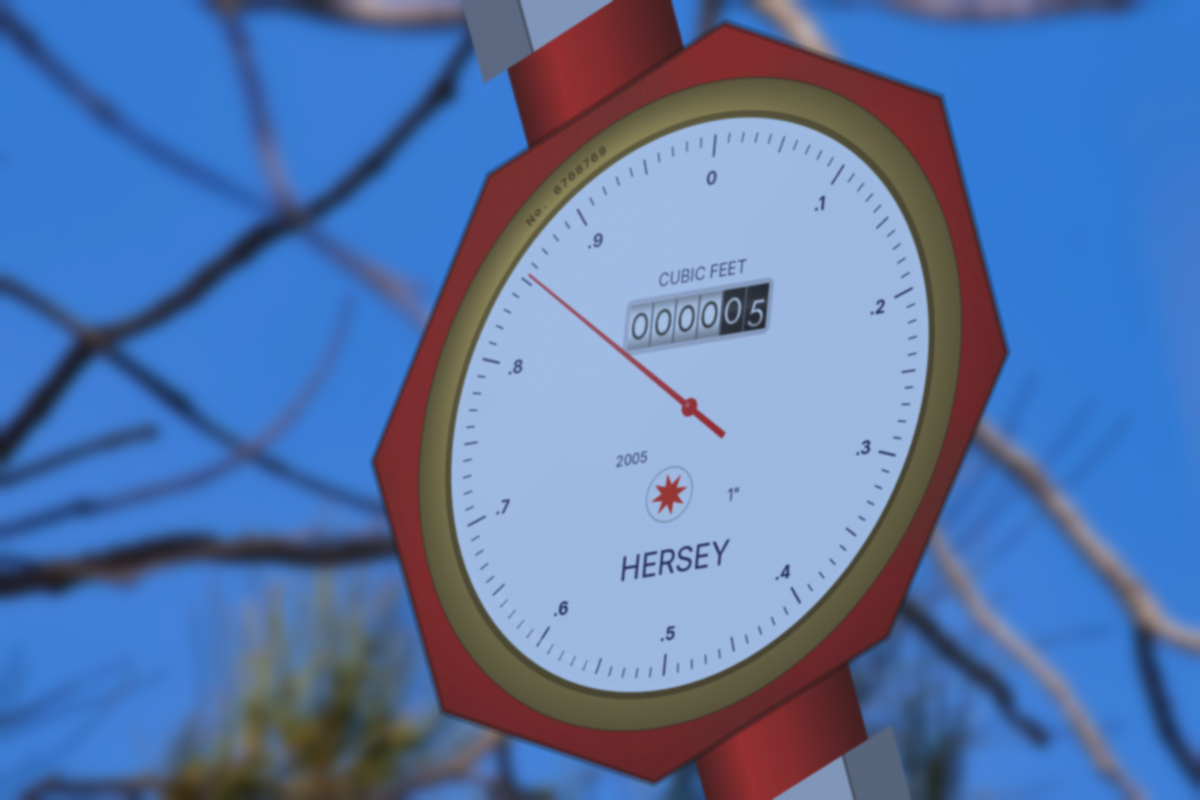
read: 4.85 ft³
